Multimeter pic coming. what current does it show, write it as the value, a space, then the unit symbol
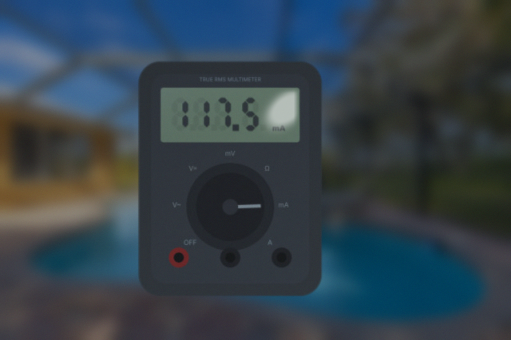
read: 117.5 mA
